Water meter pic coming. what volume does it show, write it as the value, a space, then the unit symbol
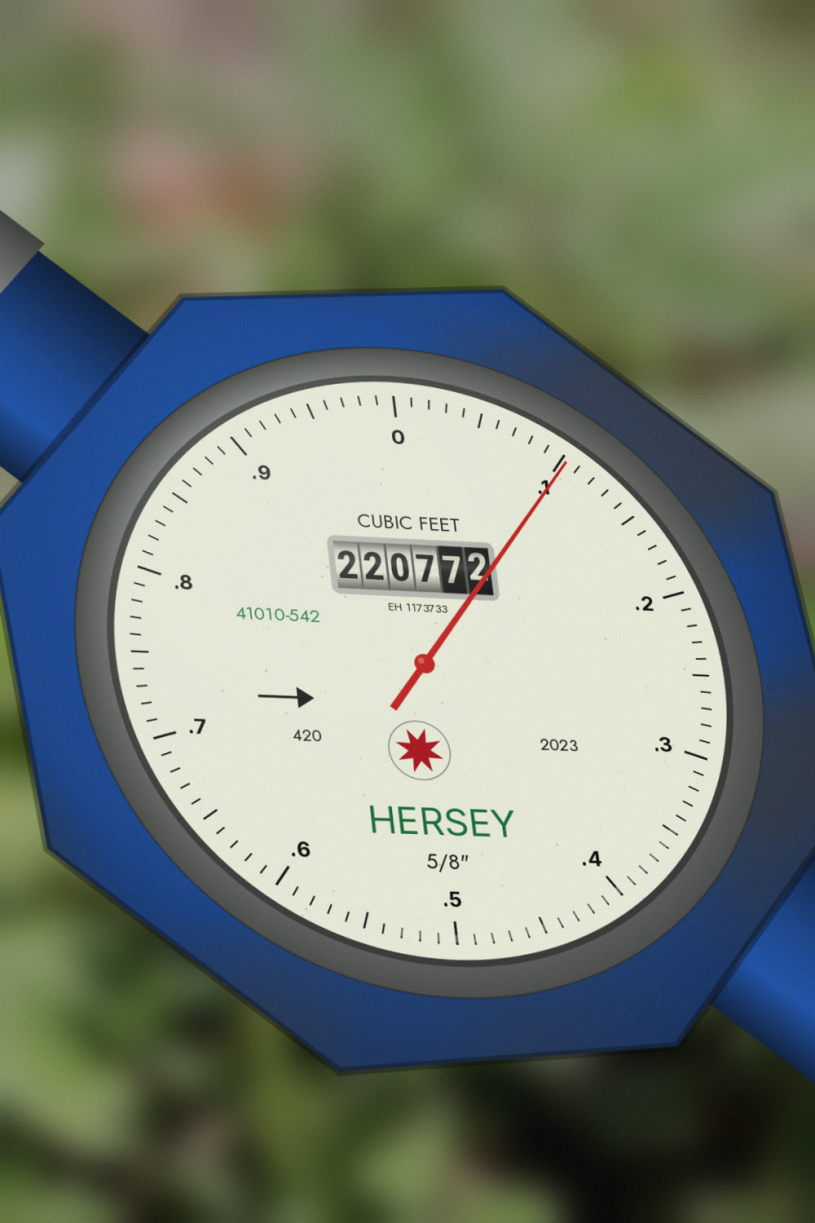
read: 220772.10 ft³
